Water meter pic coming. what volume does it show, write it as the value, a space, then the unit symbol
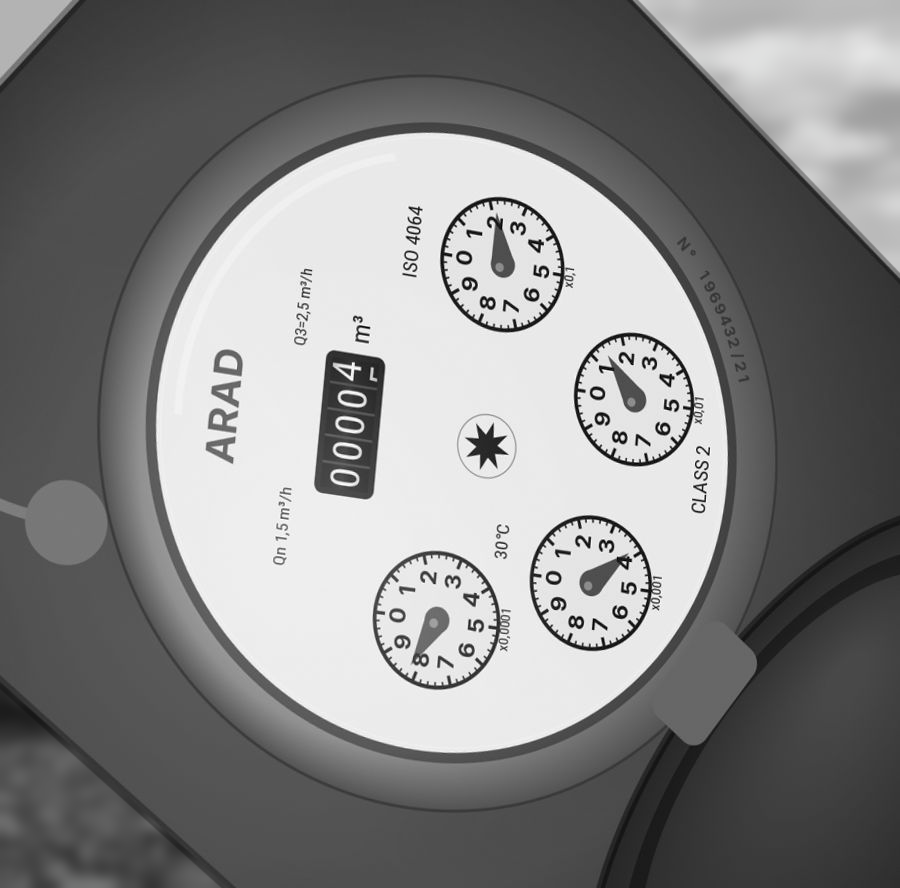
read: 4.2138 m³
